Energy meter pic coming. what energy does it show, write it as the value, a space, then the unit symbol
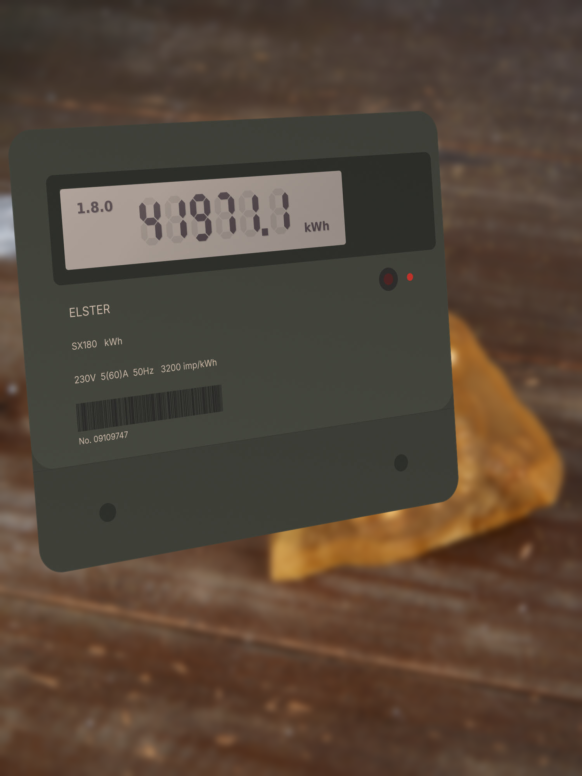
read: 41971.1 kWh
